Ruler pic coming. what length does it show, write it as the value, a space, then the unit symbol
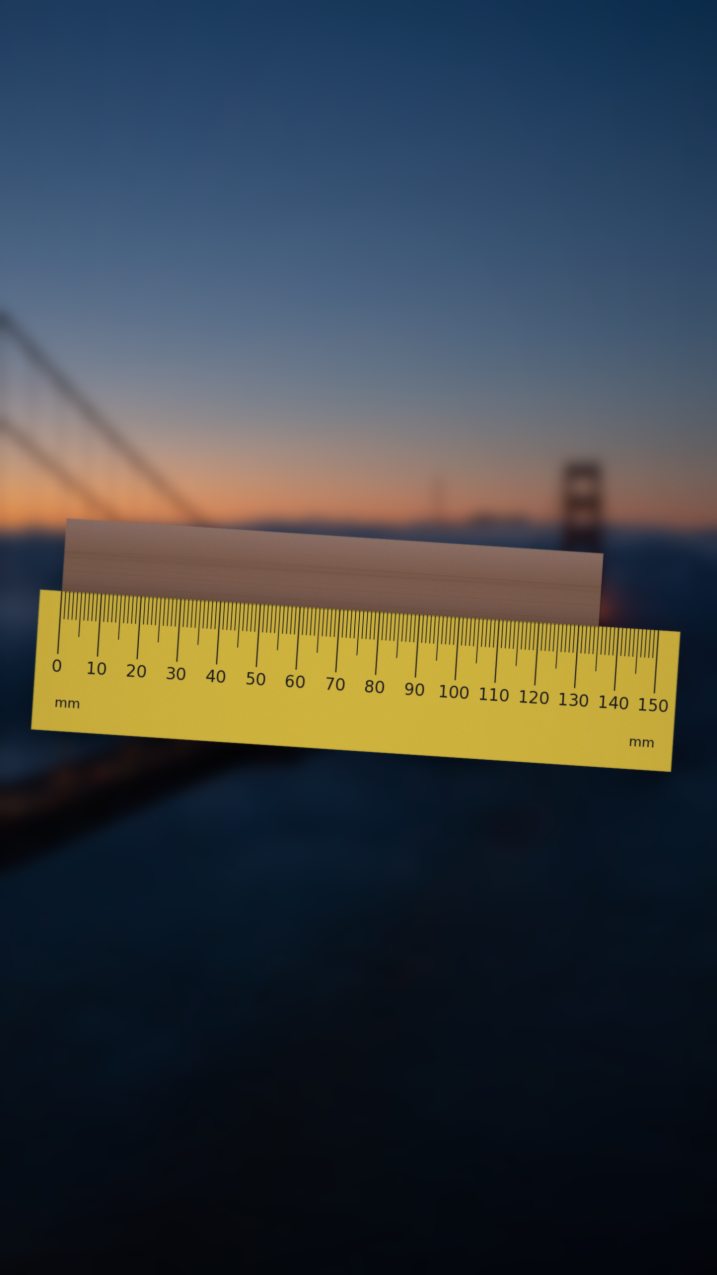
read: 135 mm
